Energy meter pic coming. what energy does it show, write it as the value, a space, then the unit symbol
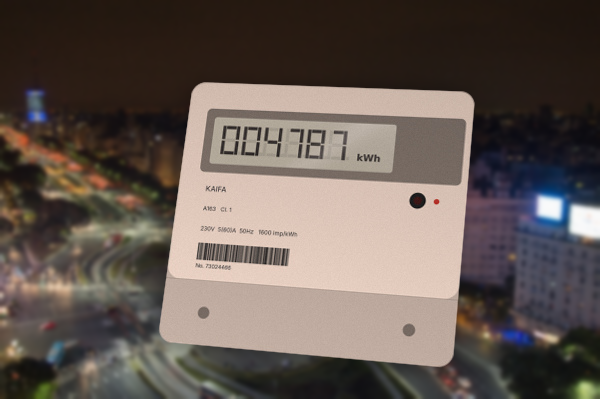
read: 4787 kWh
